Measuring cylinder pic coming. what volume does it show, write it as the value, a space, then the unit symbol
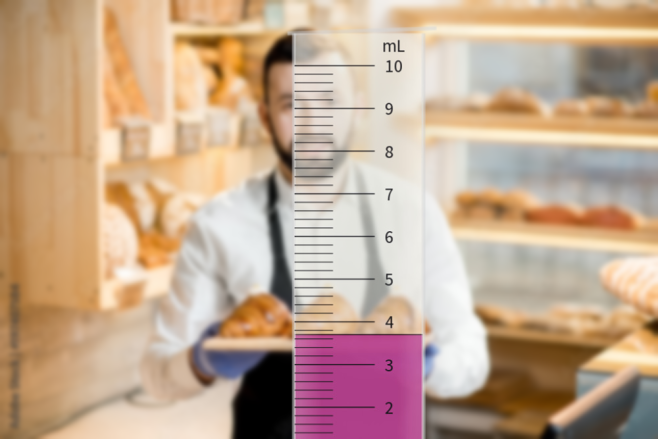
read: 3.7 mL
